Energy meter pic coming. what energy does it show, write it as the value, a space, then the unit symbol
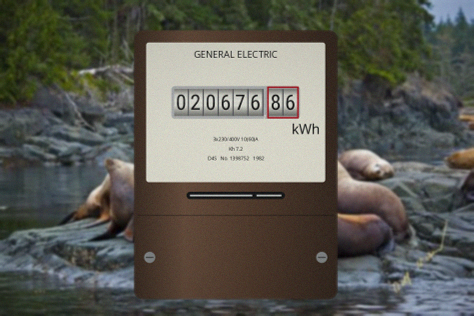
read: 20676.86 kWh
